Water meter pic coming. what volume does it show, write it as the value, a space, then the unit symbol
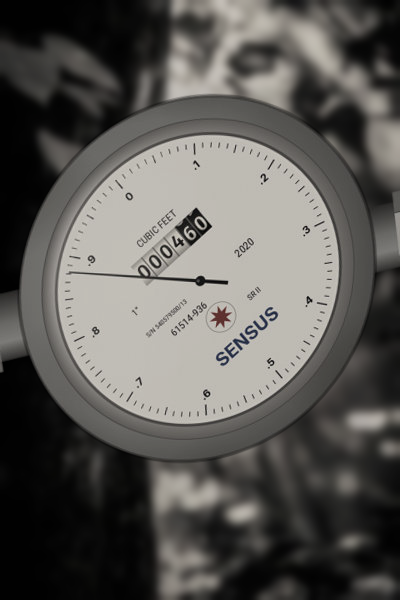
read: 459.88 ft³
